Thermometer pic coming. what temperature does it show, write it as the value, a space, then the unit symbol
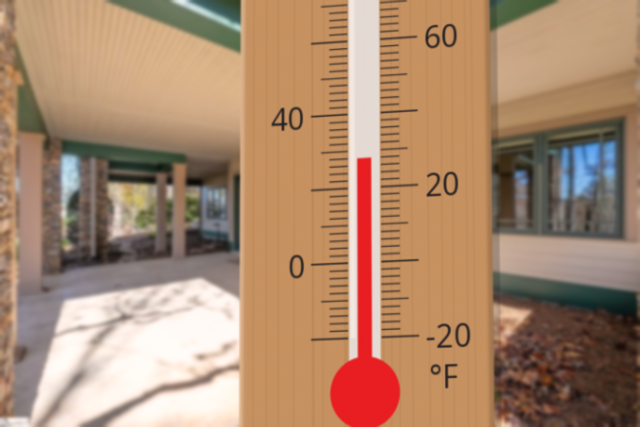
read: 28 °F
